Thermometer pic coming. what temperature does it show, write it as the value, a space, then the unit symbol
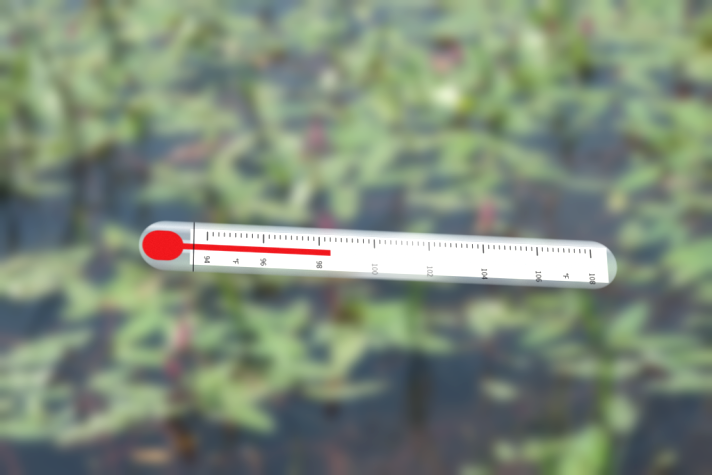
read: 98.4 °F
